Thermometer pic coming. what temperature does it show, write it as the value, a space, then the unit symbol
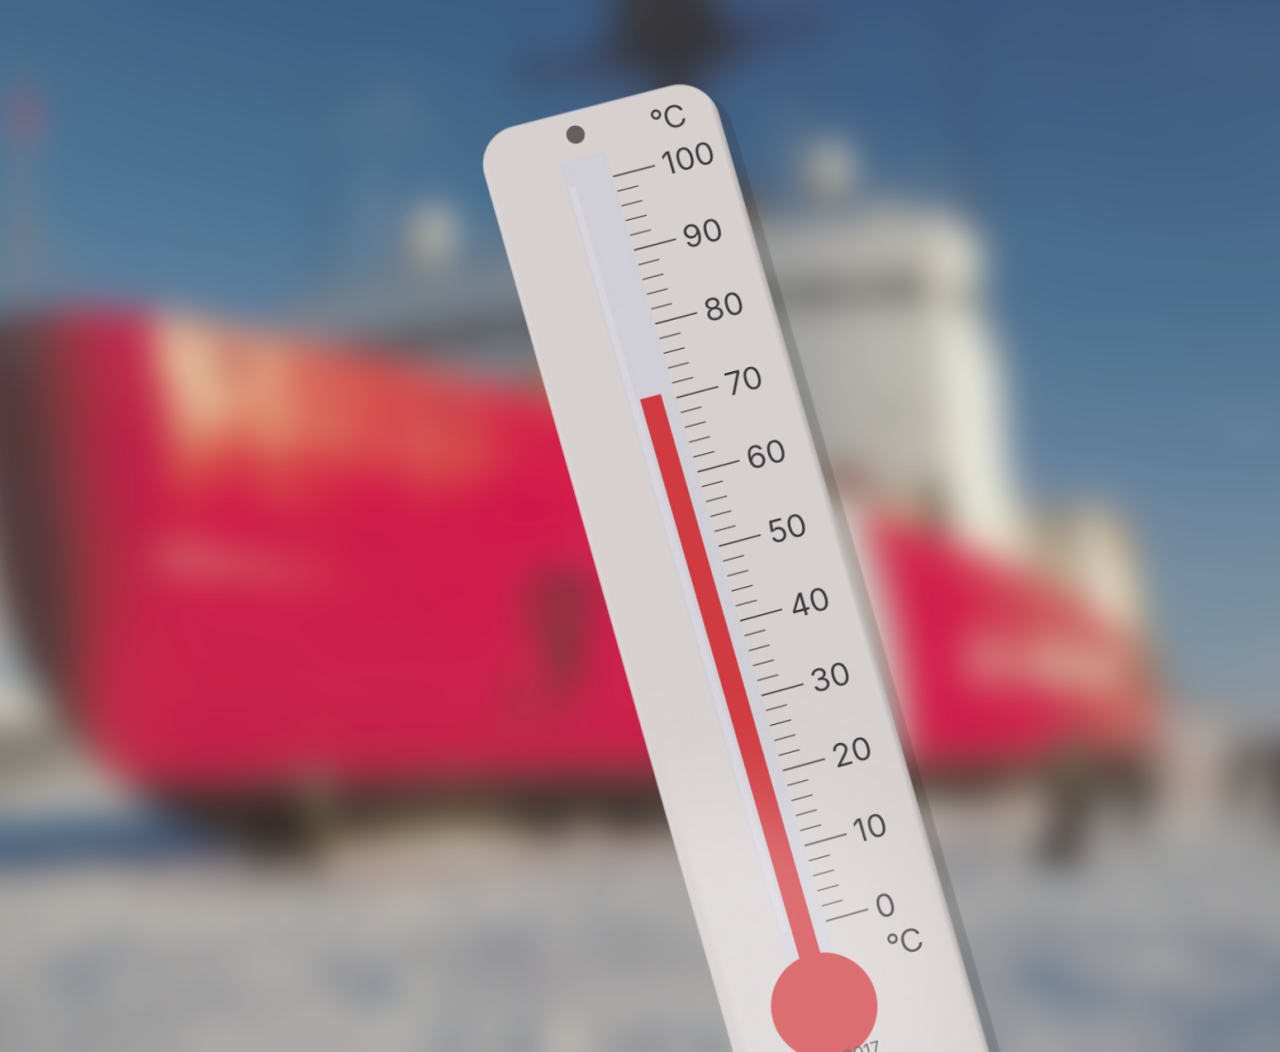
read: 71 °C
